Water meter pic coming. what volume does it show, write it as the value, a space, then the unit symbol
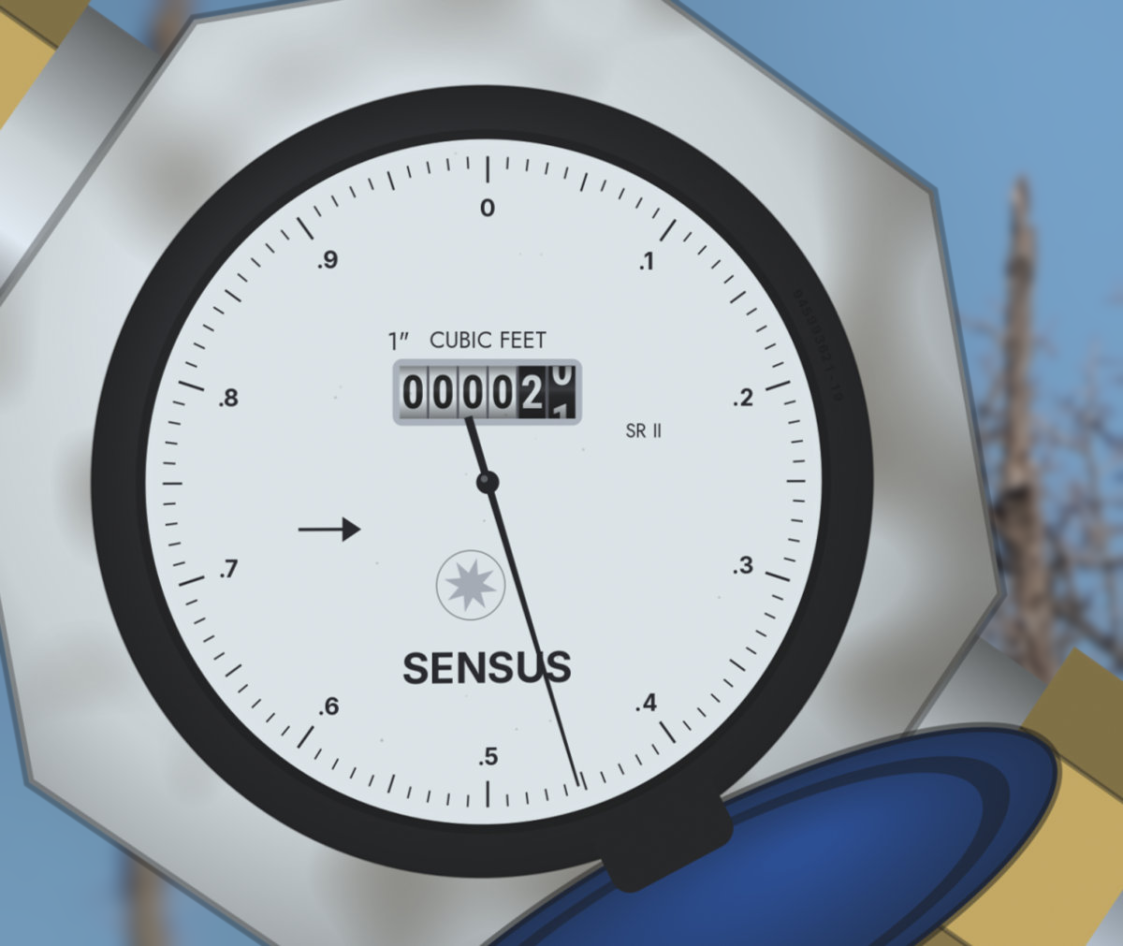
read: 20.45 ft³
